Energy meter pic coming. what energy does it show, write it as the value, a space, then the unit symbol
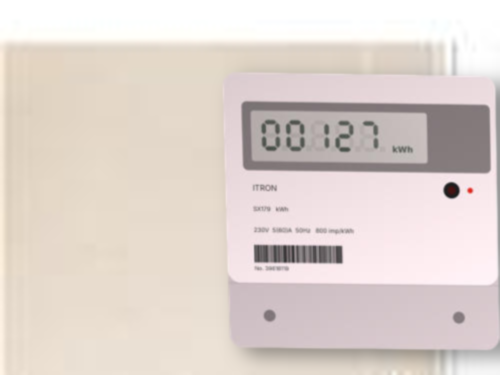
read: 127 kWh
